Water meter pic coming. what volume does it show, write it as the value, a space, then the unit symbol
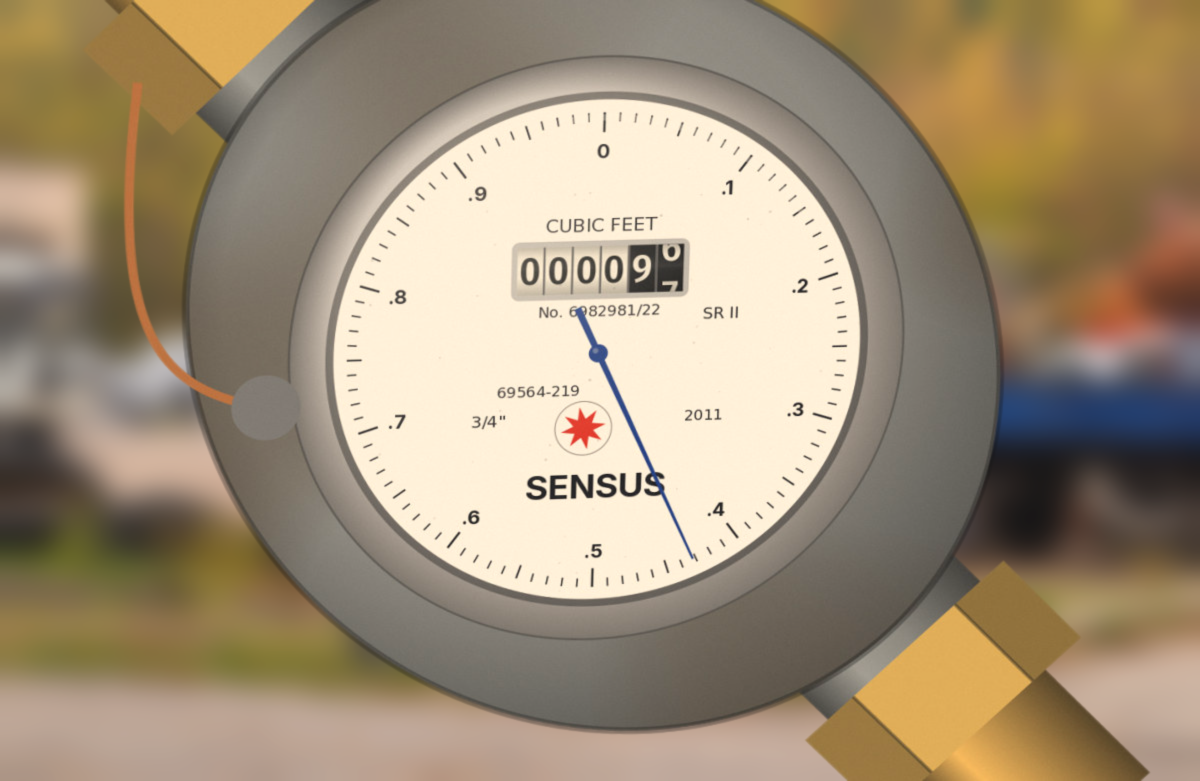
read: 96.43 ft³
